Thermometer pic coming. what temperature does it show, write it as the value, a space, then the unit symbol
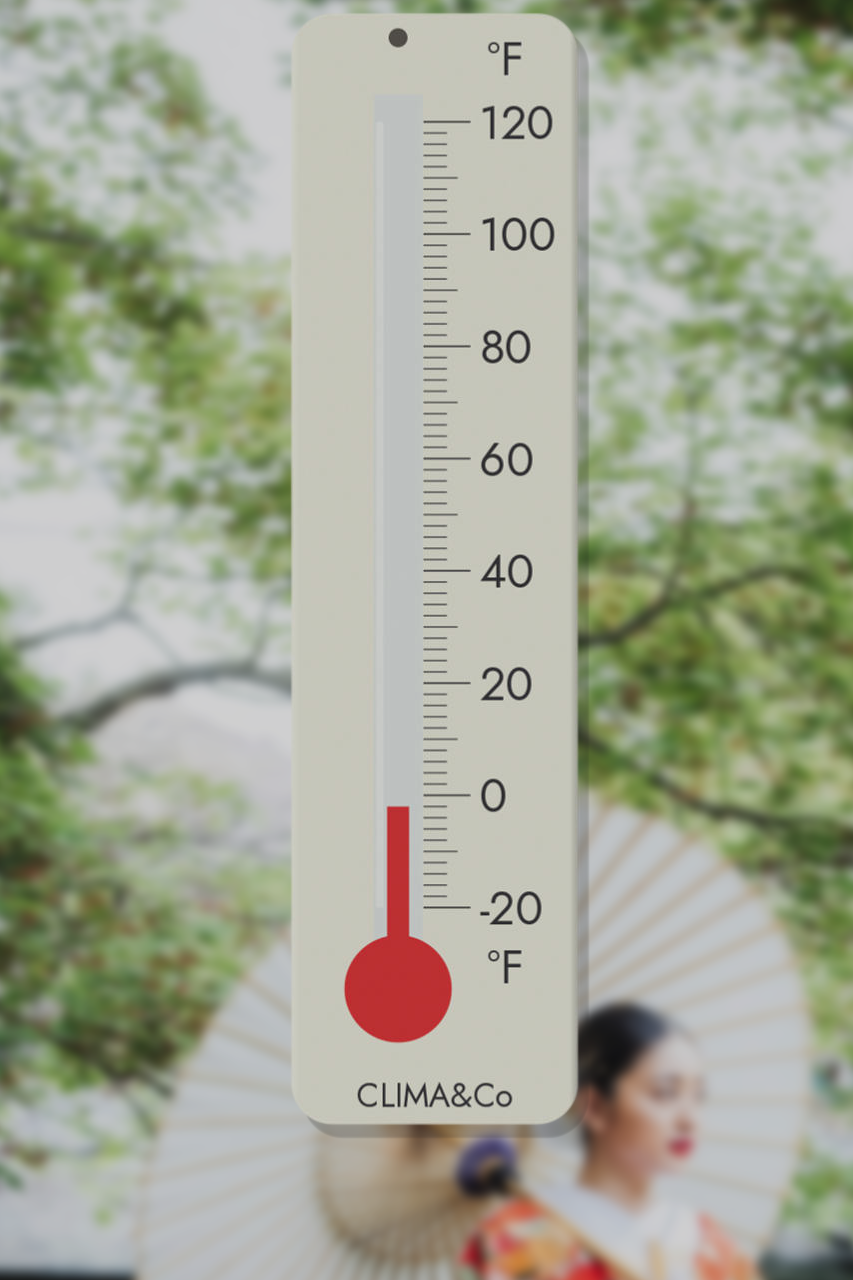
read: -2 °F
